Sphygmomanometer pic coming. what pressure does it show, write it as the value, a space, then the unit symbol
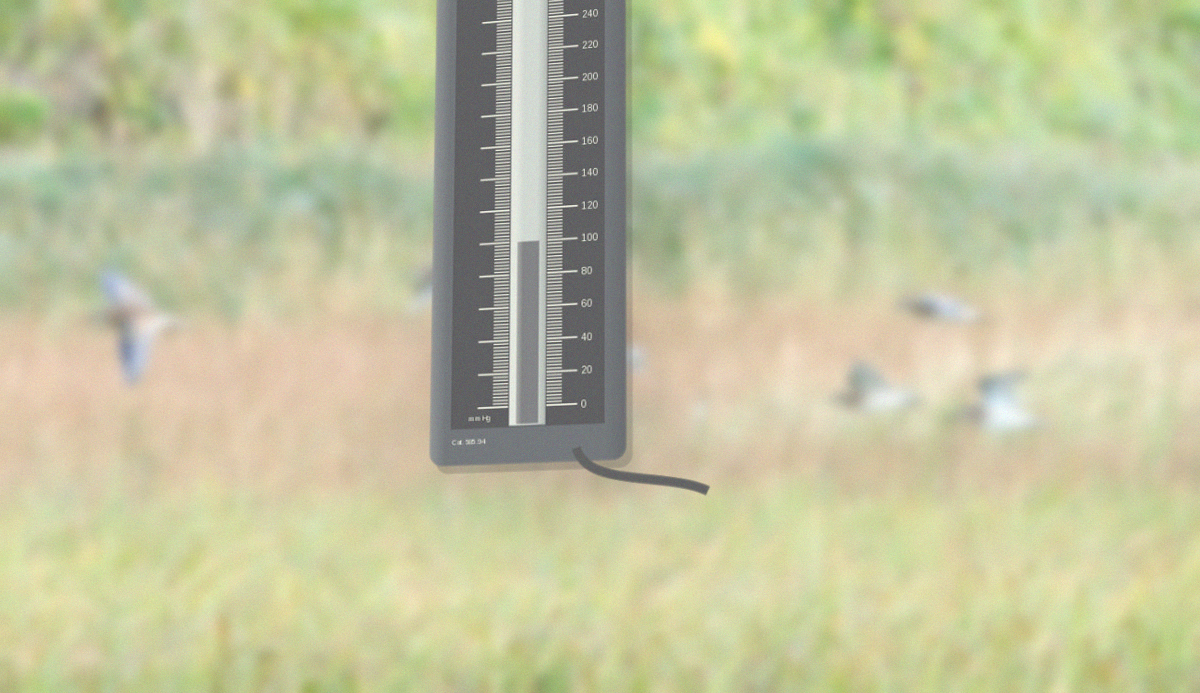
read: 100 mmHg
